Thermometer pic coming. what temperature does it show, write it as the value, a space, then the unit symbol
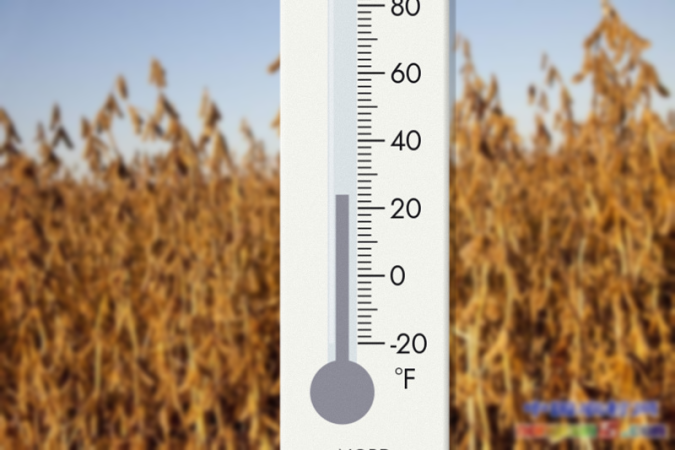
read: 24 °F
